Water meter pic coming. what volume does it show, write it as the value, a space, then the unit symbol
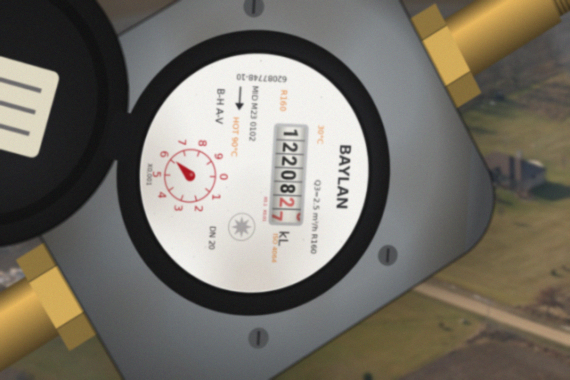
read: 12208.266 kL
